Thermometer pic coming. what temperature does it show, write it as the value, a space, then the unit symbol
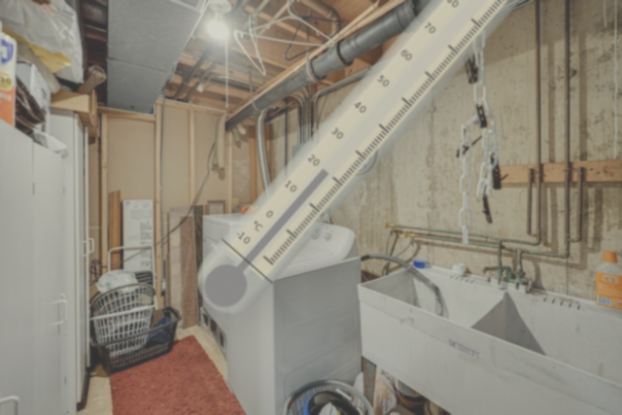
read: 20 °C
